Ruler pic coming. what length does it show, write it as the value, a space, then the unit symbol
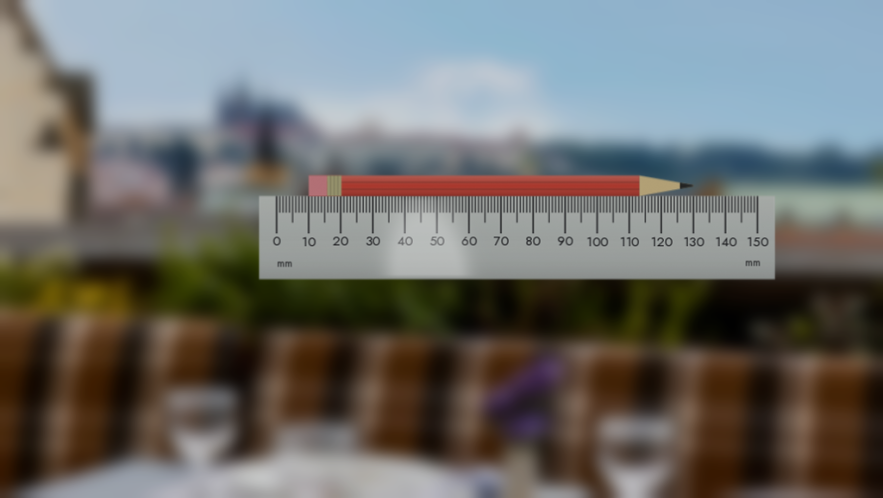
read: 120 mm
